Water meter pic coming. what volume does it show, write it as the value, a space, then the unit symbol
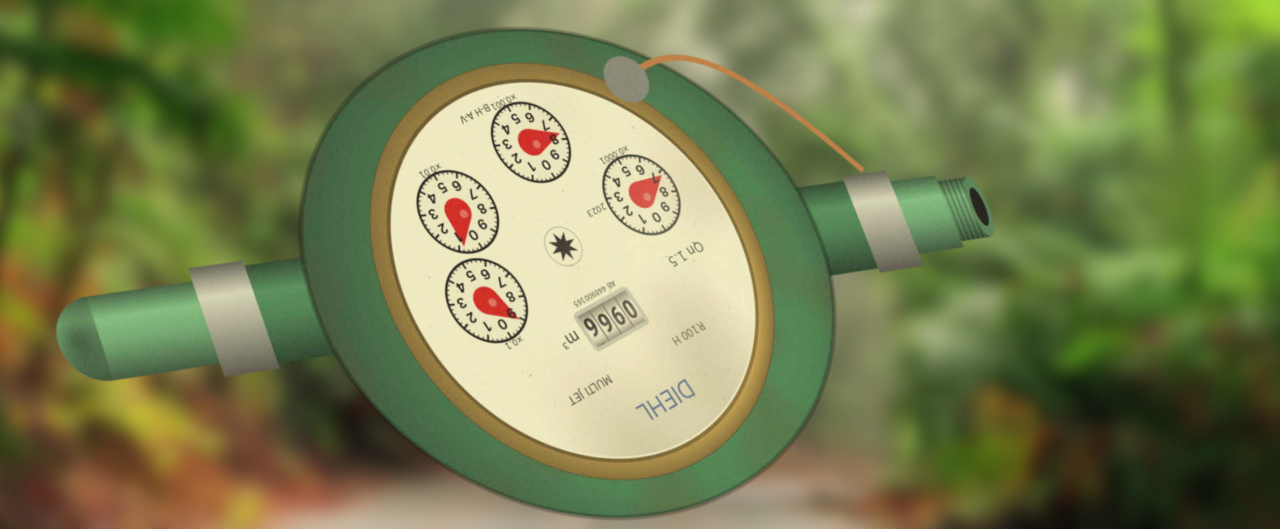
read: 965.9077 m³
